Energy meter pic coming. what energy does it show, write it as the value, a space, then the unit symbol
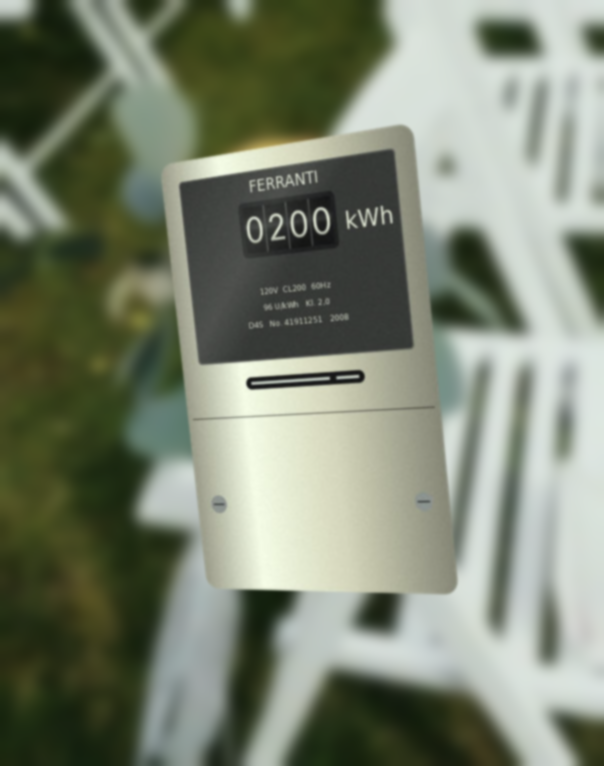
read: 200 kWh
